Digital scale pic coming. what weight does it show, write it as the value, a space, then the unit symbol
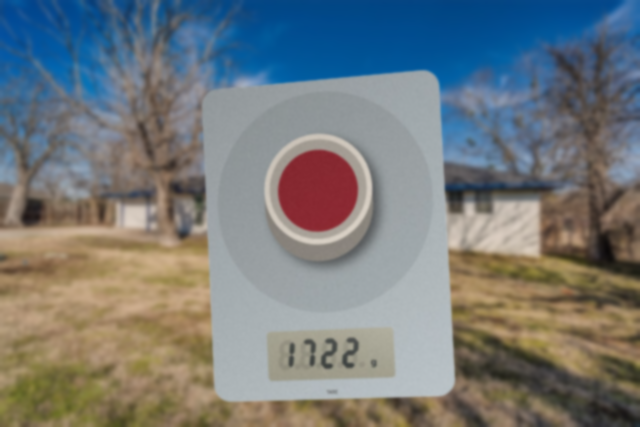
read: 1722 g
